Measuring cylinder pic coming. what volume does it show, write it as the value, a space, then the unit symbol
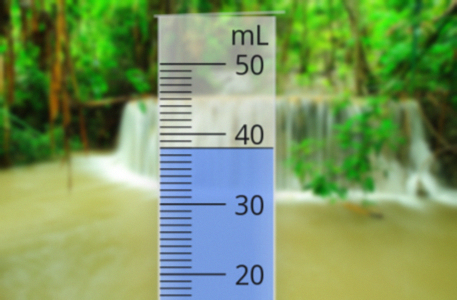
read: 38 mL
